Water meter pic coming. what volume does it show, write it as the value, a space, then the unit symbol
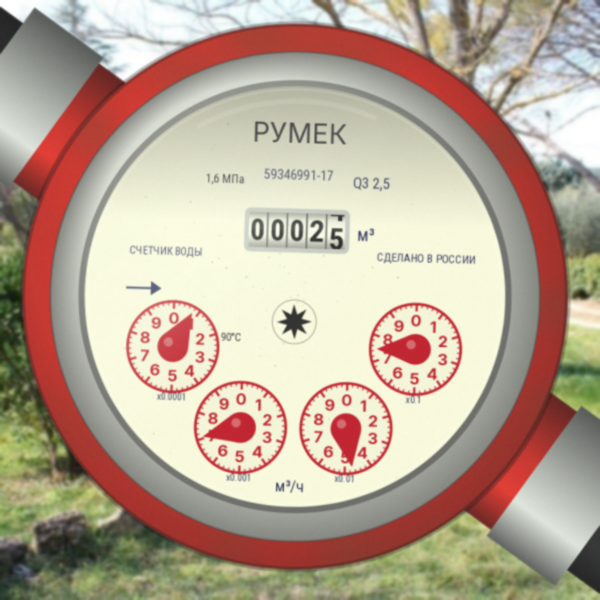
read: 24.7470 m³
